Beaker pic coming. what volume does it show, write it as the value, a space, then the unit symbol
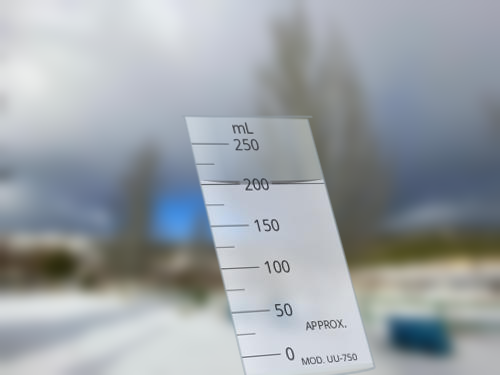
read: 200 mL
